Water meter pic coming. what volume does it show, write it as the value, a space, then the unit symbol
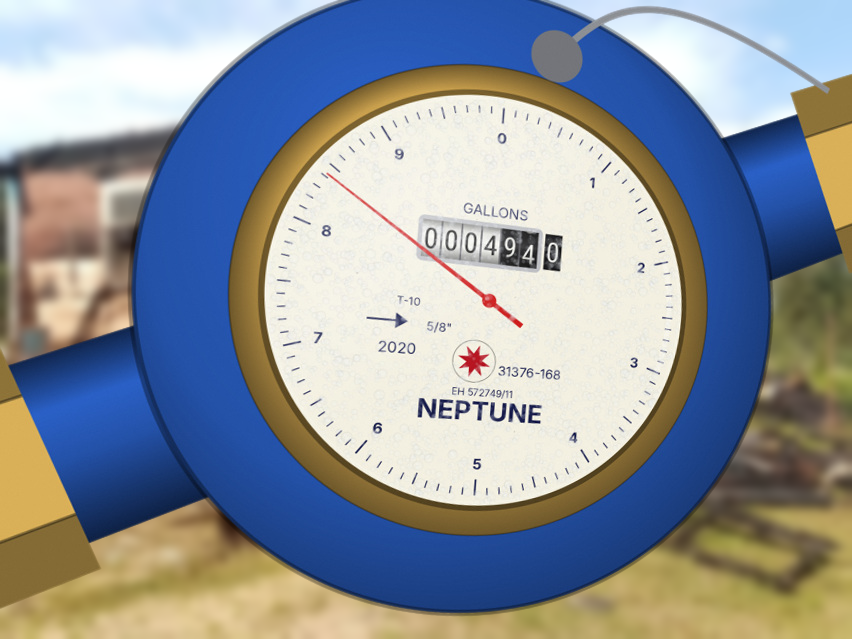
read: 4938.4 gal
